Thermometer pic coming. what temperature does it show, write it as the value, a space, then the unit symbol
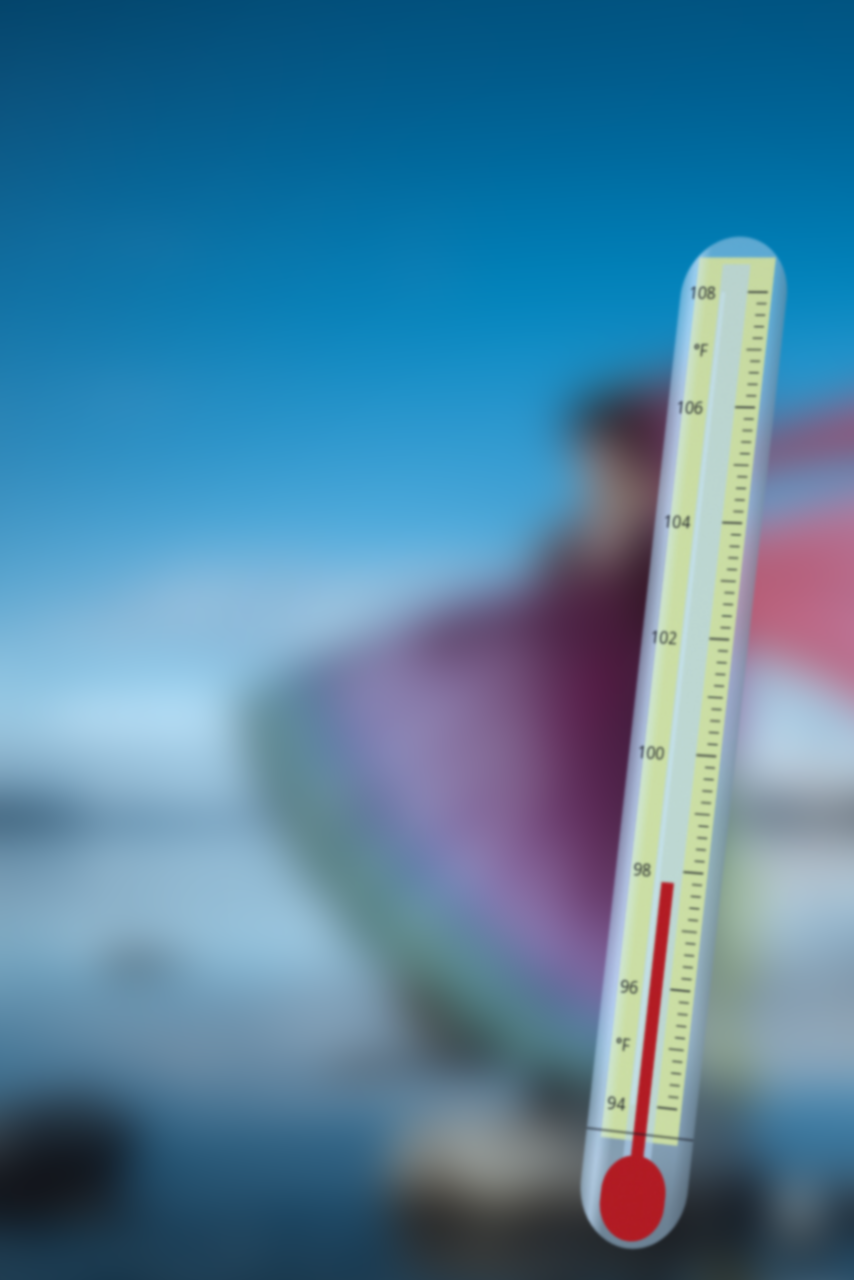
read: 97.8 °F
